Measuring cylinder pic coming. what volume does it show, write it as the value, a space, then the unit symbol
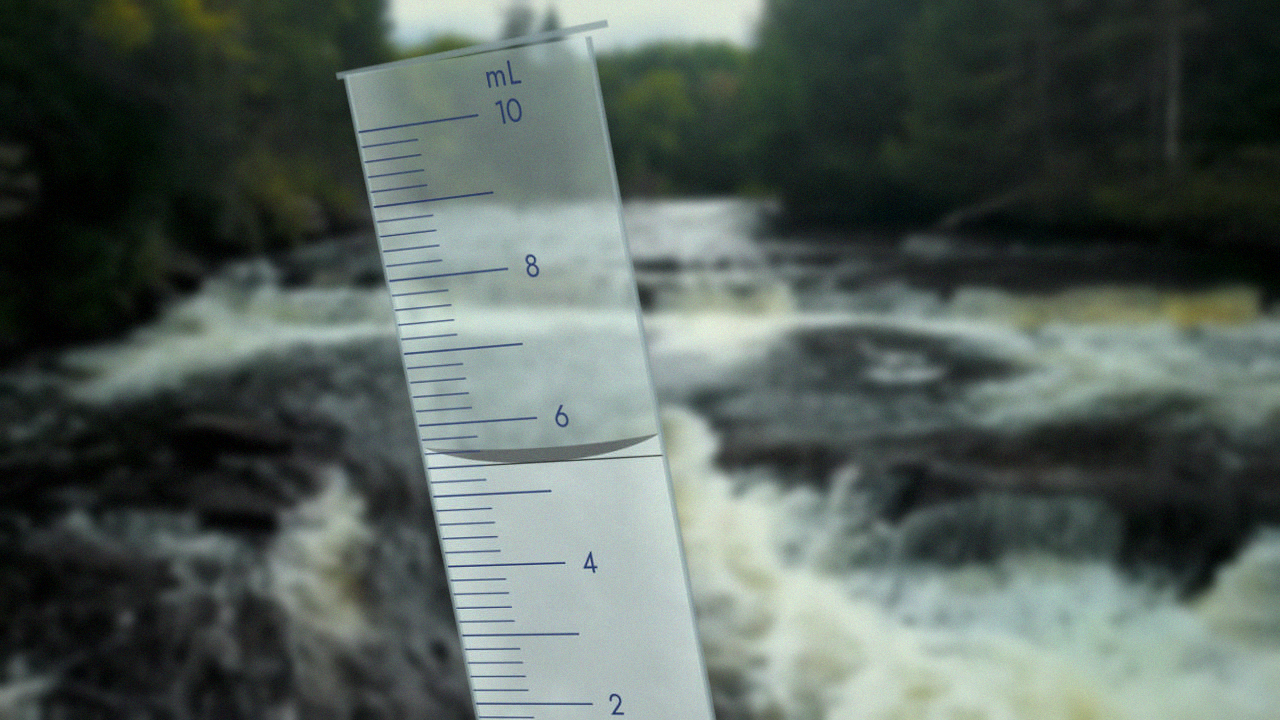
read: 5.4 mL
